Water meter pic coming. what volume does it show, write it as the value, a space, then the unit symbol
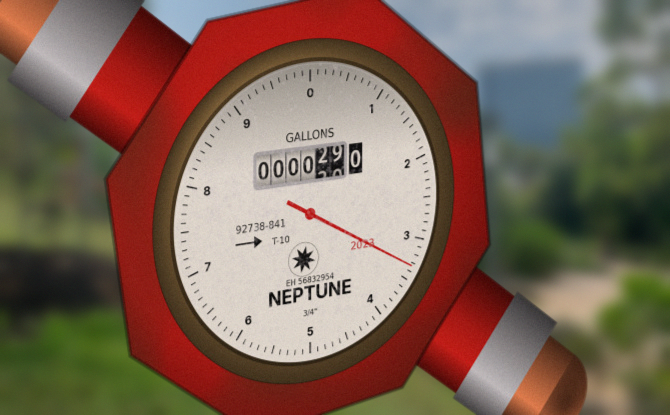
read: 293.3 gal
